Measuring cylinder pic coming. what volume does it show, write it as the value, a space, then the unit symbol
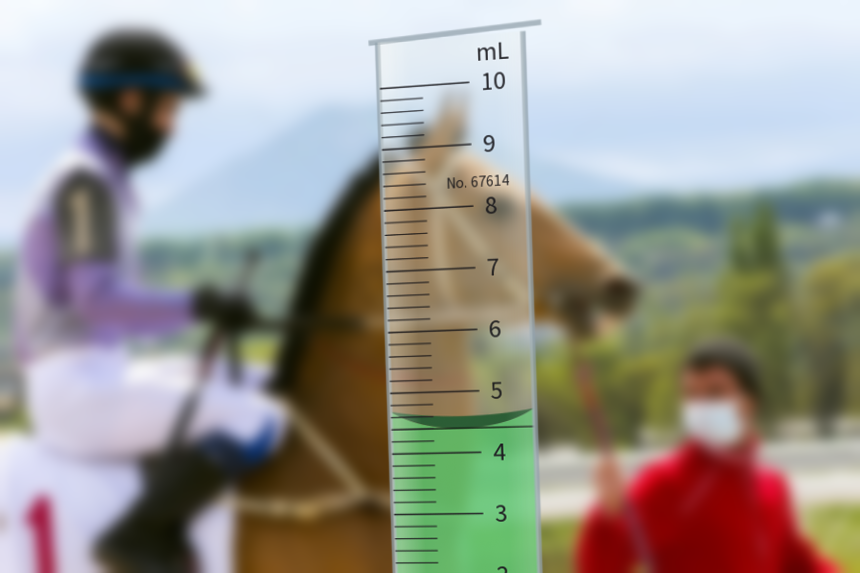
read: 4.4 mL
